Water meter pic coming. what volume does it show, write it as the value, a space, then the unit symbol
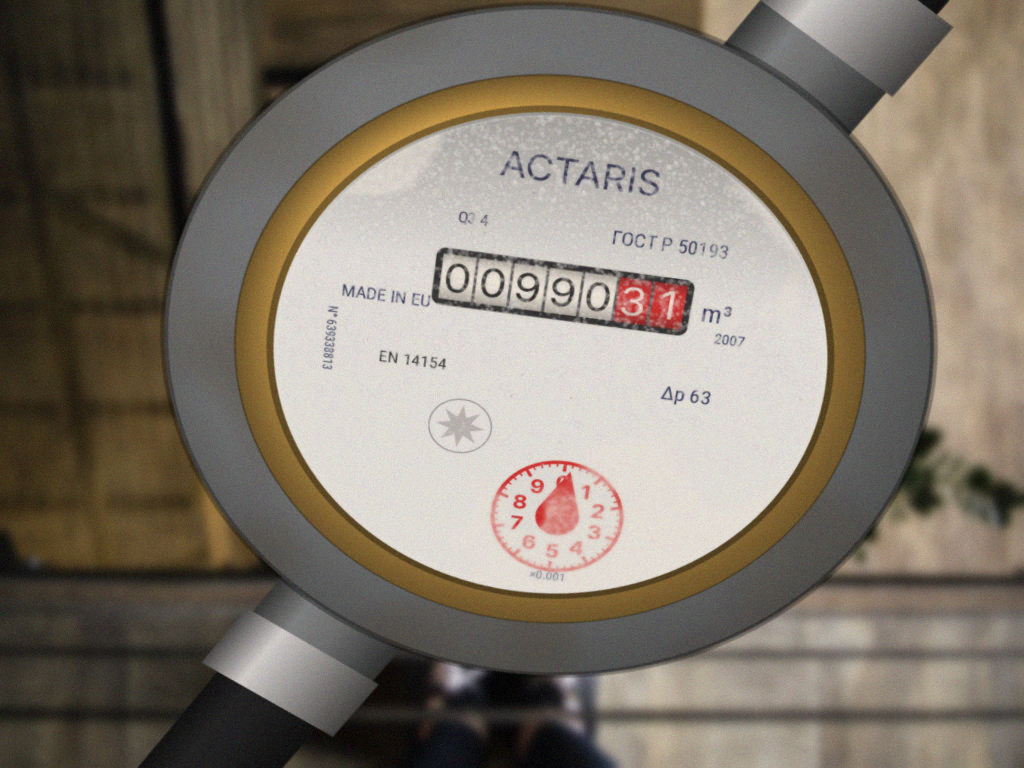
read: 990.310 m³
